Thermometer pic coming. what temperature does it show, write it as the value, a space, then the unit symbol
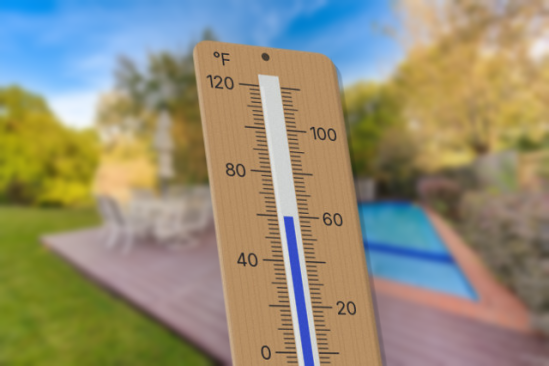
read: 60 °F
